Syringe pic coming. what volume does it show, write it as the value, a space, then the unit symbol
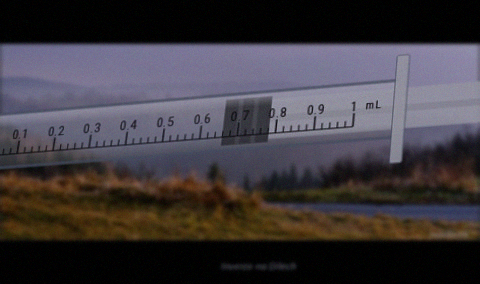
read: 0.66 mL
